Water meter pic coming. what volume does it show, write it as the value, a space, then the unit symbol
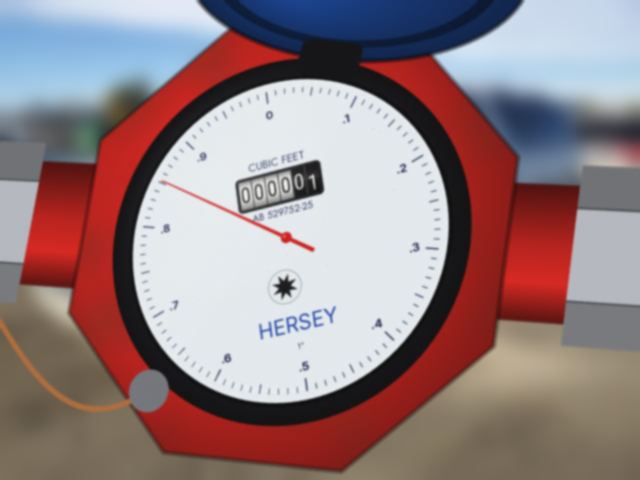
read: 0.85 ft³
